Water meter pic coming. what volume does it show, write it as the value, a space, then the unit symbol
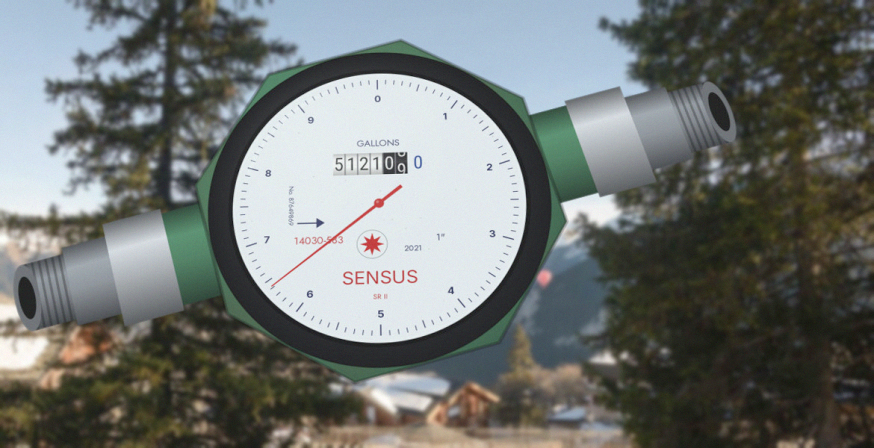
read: 5121086.4 gal
